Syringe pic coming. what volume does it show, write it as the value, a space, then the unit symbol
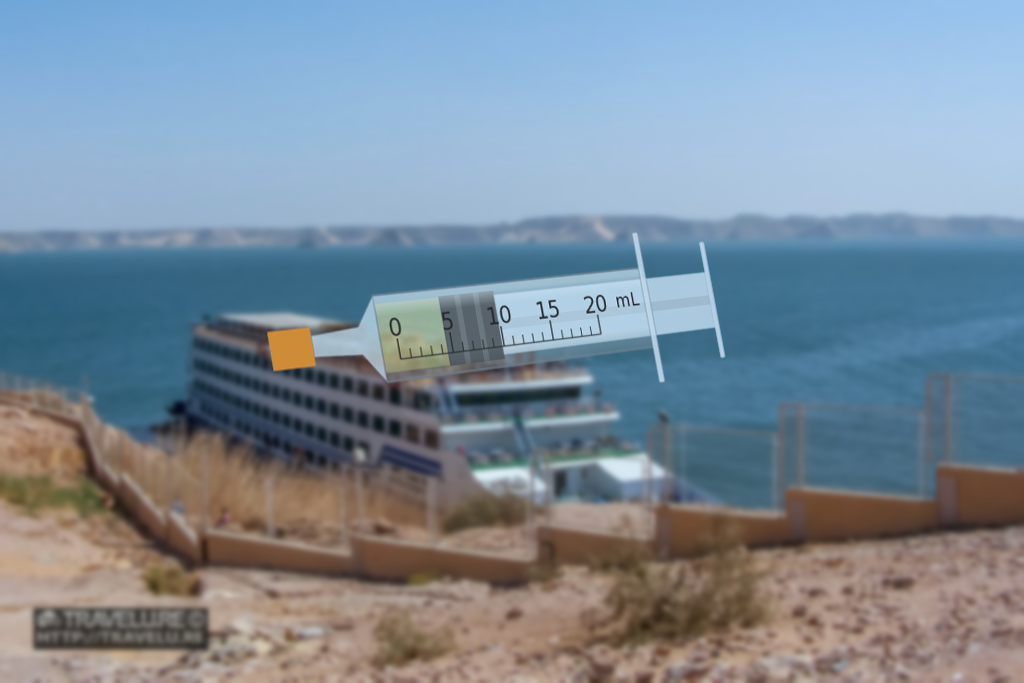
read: 4.5 mL
